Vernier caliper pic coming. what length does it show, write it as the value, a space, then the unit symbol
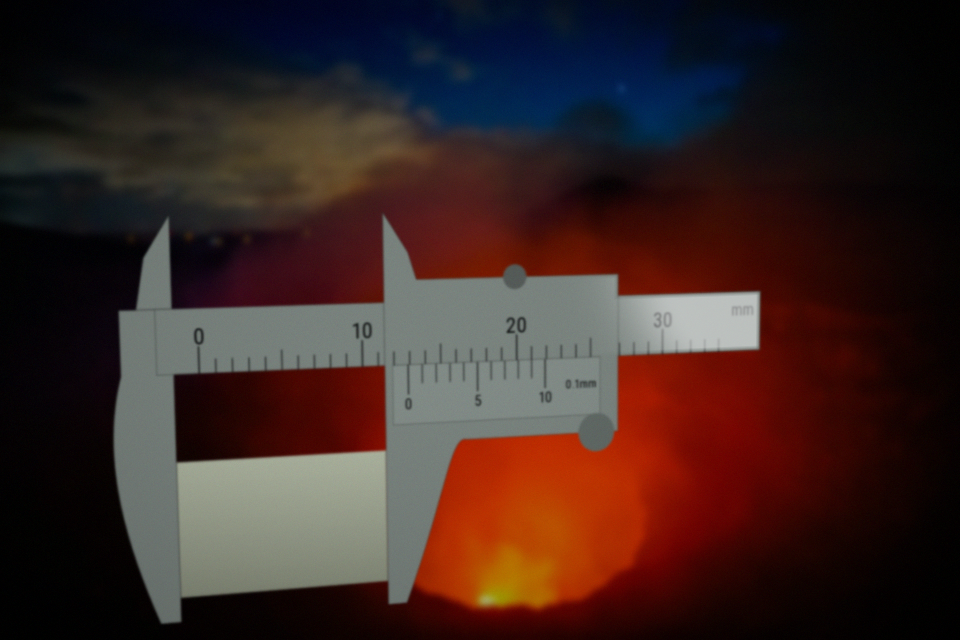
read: 12.9 mm
